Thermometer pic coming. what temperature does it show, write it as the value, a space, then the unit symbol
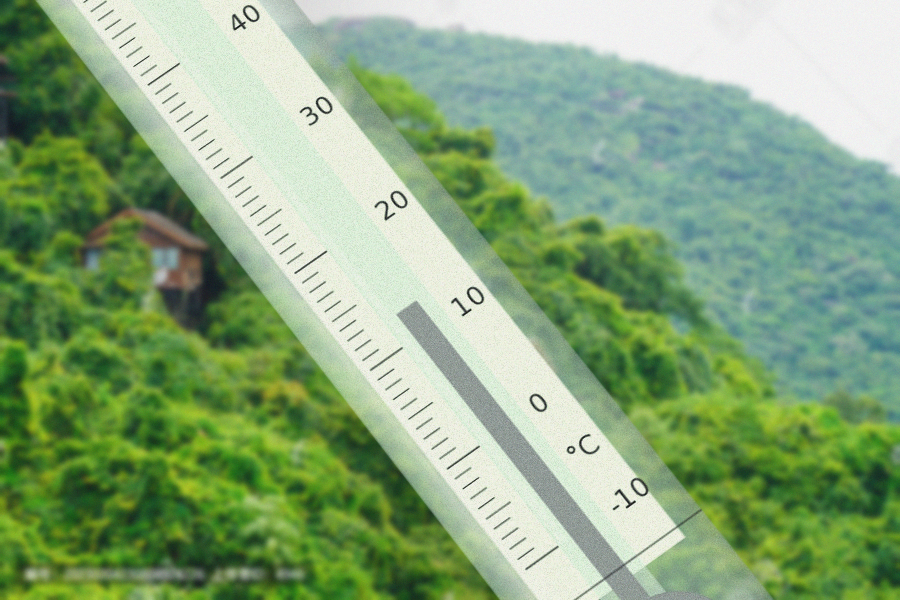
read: 12.5 °C
